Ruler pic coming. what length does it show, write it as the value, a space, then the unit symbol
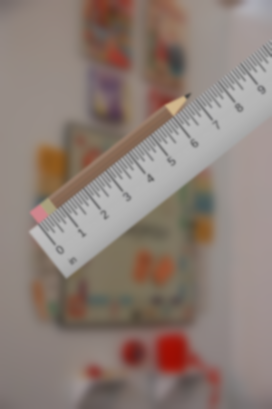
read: 7 in
